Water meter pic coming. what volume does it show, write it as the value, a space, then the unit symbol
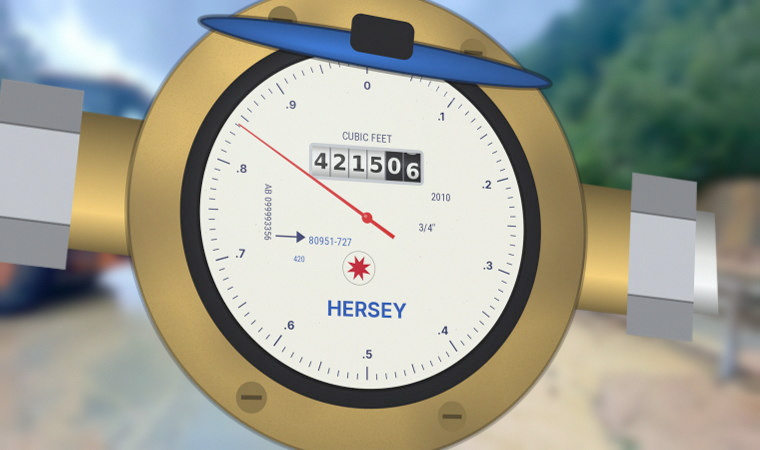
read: 421505.84 ft³
